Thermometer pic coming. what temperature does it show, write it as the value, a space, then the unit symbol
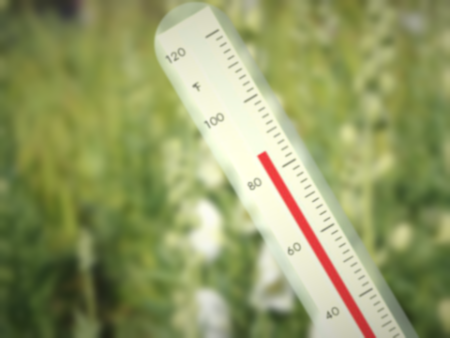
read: 86 °F
